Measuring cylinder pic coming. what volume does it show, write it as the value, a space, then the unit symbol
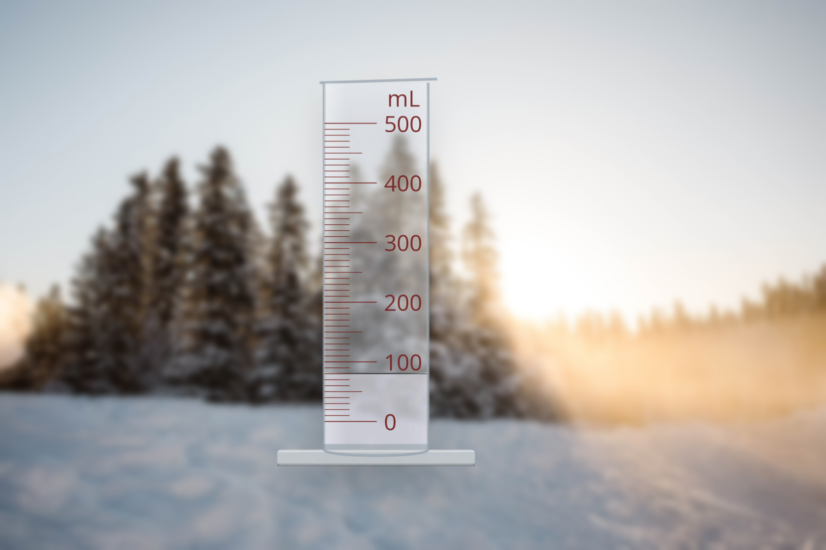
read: 80 mL
